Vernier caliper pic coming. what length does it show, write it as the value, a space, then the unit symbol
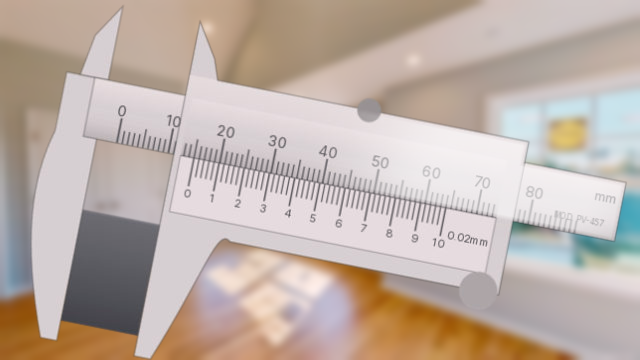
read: 15.0 mm
